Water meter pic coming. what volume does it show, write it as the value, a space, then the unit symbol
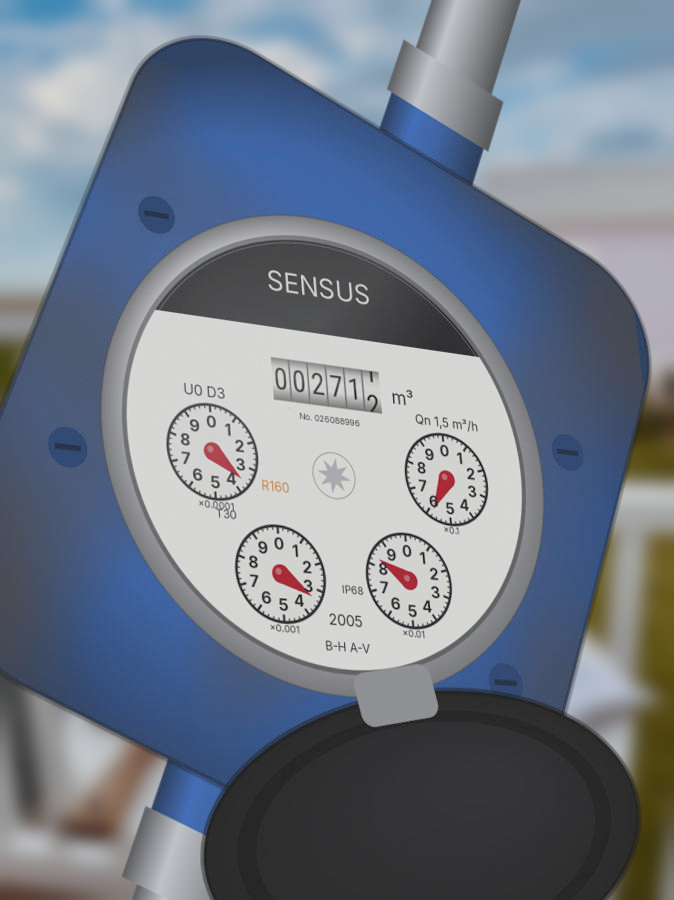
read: 2711.5833 m³
